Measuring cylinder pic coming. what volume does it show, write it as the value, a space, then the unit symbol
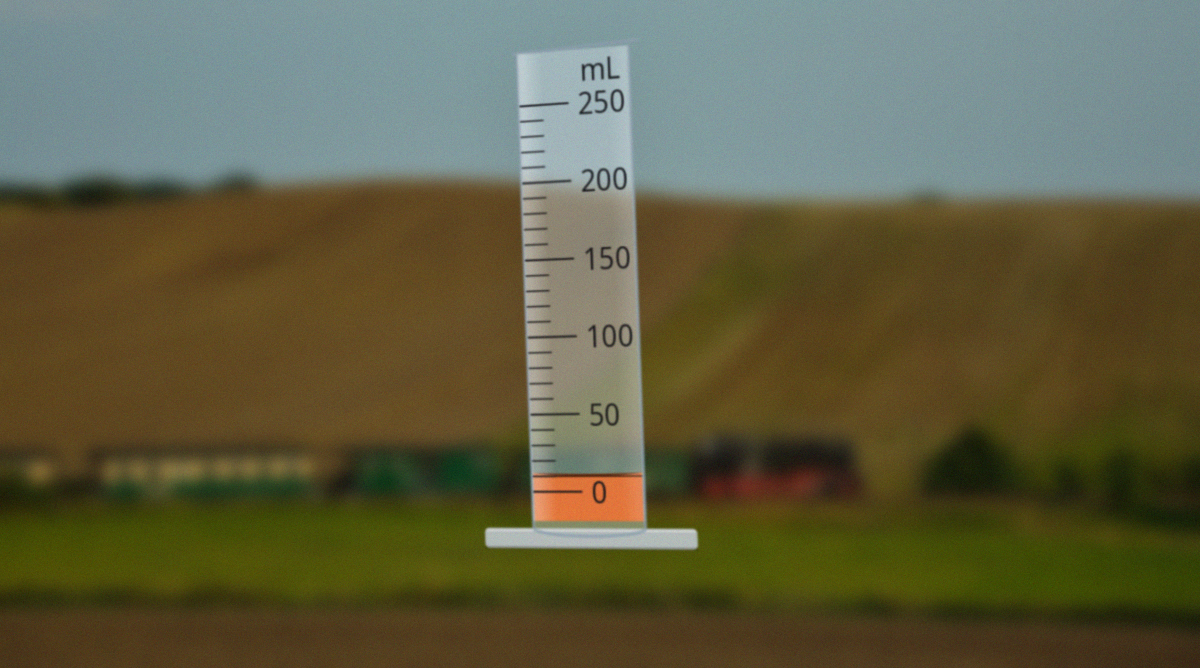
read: 10 mL
